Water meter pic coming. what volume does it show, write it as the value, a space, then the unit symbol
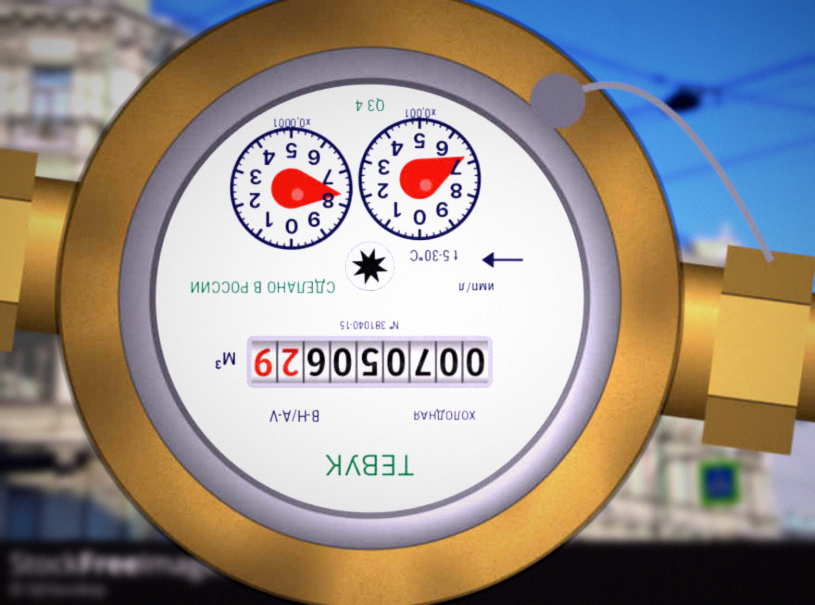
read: 70506.2967 m³
